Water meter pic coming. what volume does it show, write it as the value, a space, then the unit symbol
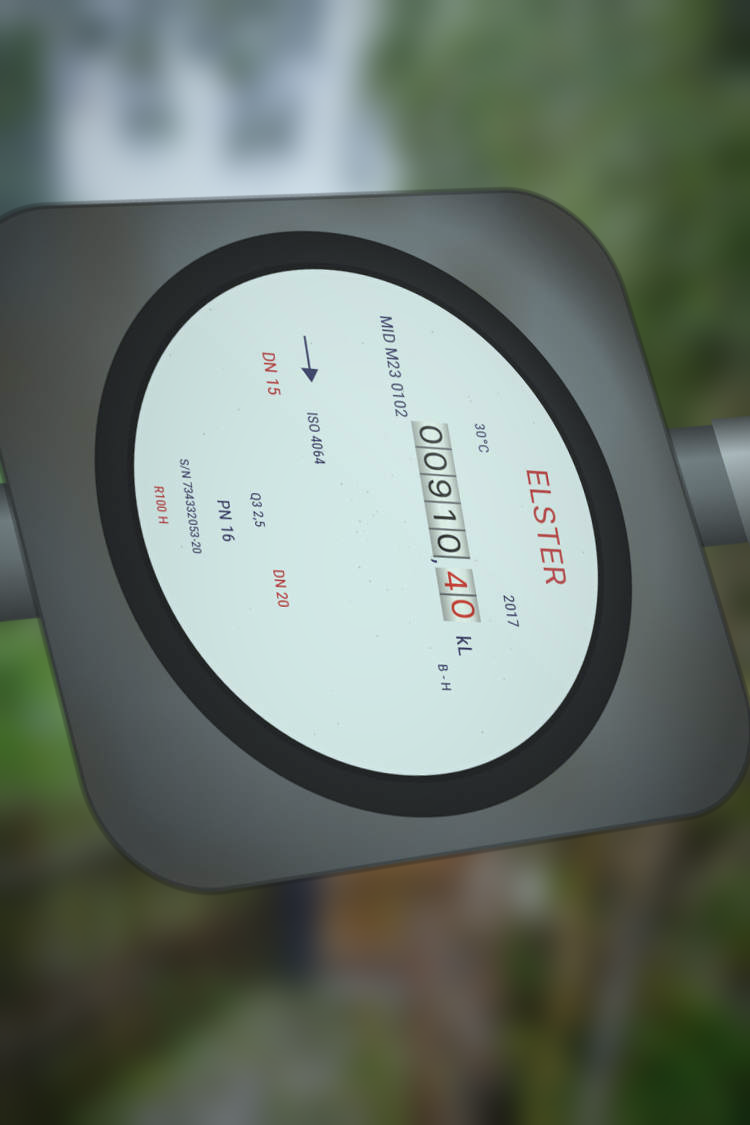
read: 910.40 kL
